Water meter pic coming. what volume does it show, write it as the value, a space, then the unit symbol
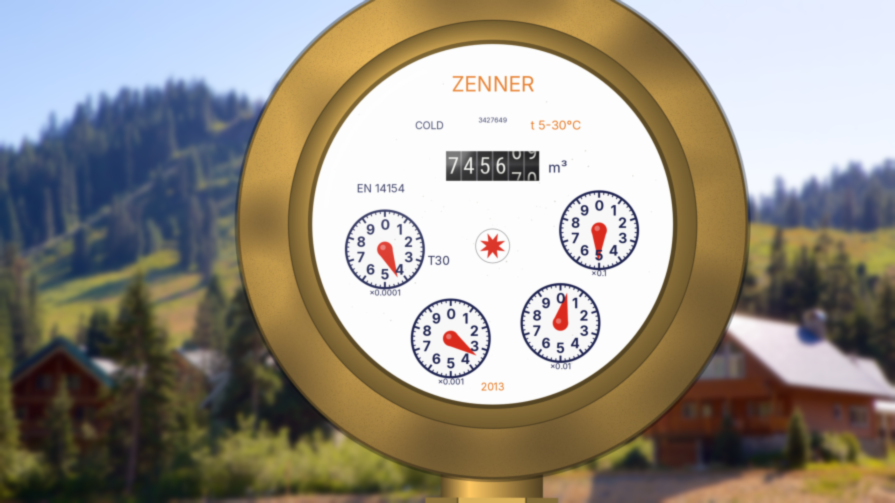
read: 745669.5034 m³
